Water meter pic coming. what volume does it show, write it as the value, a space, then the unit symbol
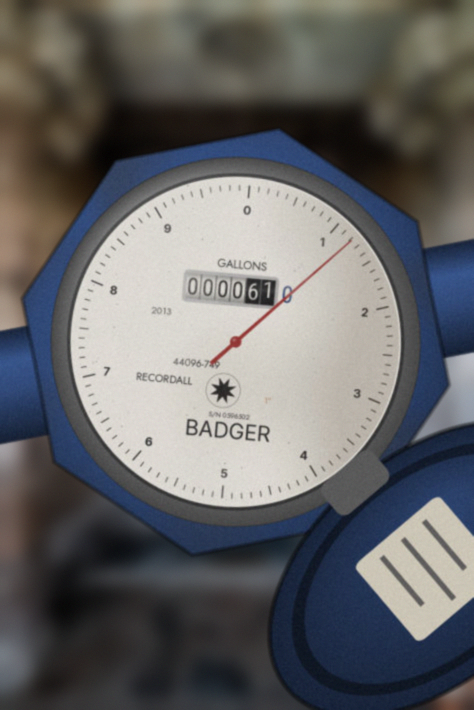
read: 611.2 gal
